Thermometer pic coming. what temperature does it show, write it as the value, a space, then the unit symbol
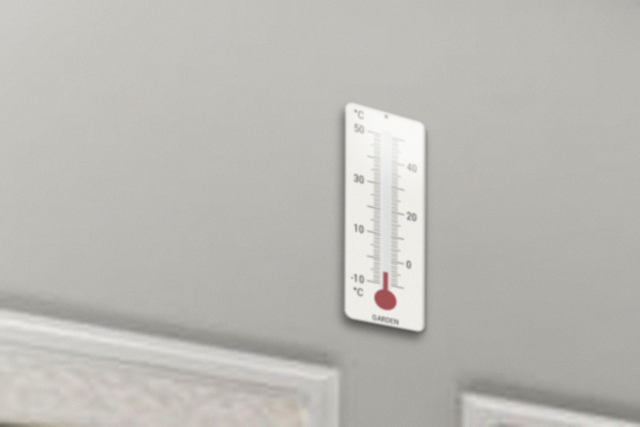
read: -5 °C
